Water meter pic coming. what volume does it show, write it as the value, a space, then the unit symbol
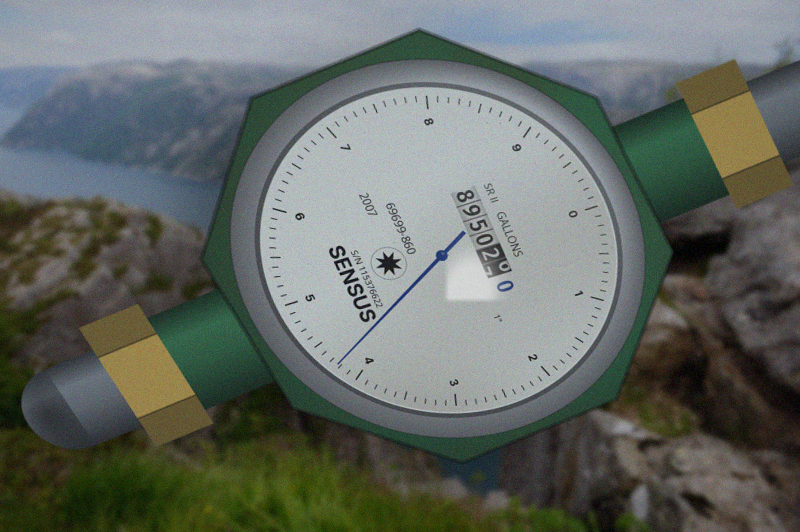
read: 8950264.2 gal
